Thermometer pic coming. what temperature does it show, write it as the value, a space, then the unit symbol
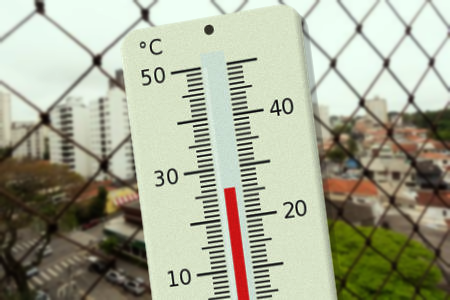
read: 26 °C
